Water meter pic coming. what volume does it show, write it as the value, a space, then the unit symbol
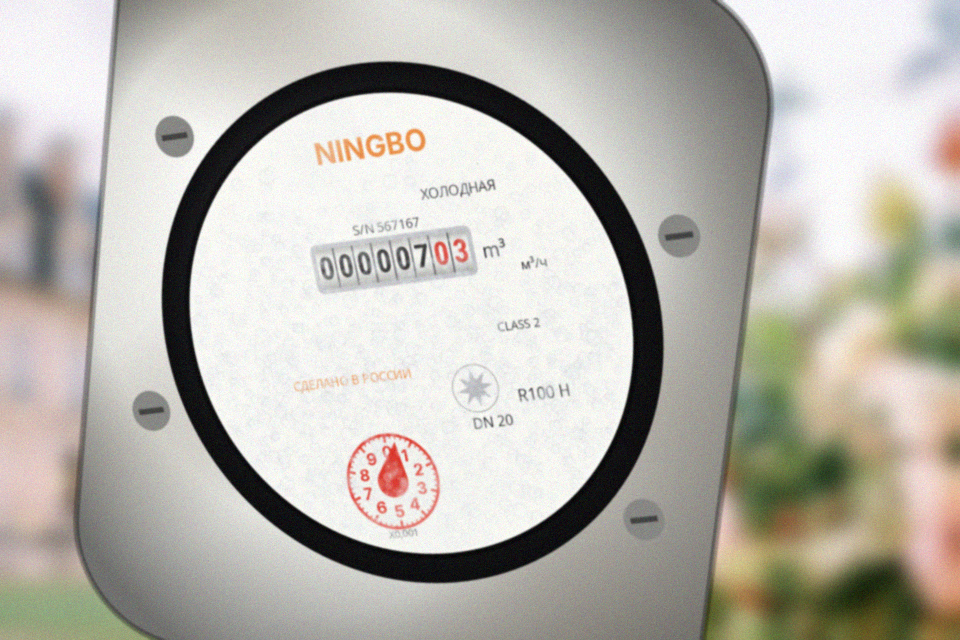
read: 7.030 m³
